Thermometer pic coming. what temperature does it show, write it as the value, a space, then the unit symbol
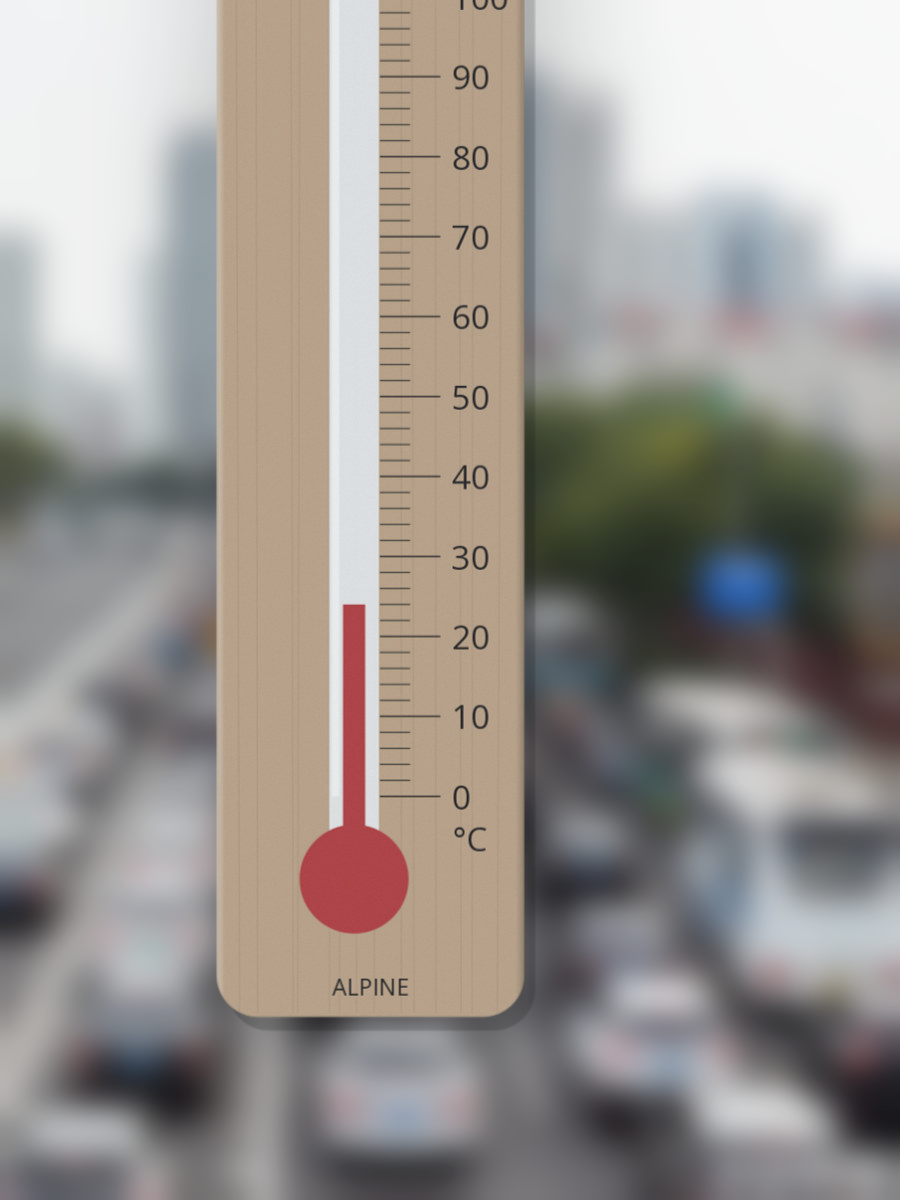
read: 24 °C
